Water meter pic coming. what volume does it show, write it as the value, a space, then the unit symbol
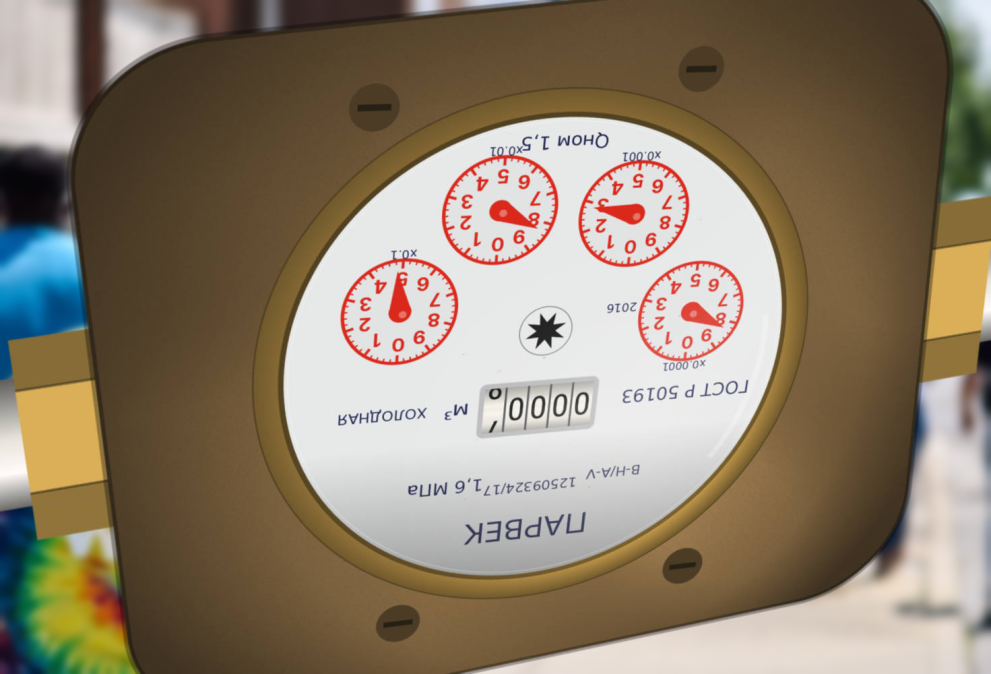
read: 7.4828 m³
